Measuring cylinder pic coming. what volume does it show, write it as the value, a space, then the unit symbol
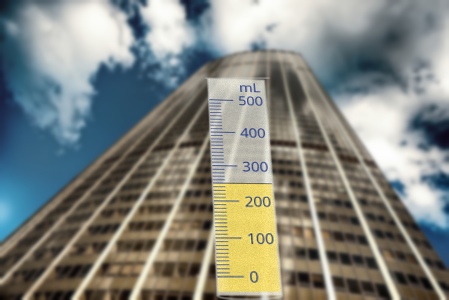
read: 250 mL
